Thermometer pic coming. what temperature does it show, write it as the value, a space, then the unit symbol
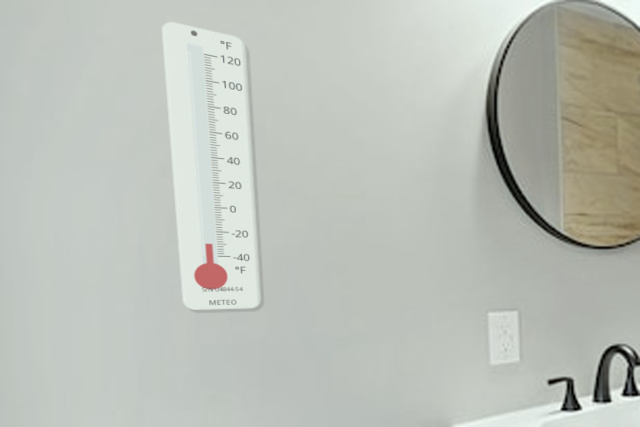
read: -30 °F
